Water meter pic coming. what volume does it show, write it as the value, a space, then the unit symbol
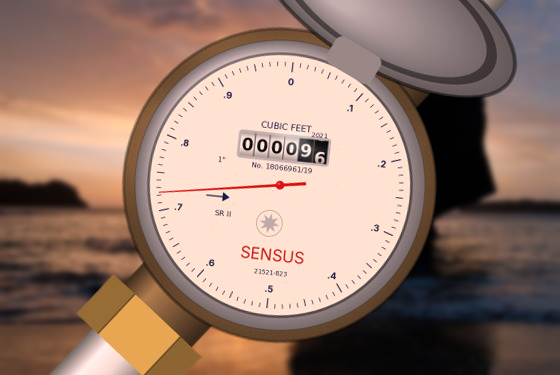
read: 95.72 ft³
